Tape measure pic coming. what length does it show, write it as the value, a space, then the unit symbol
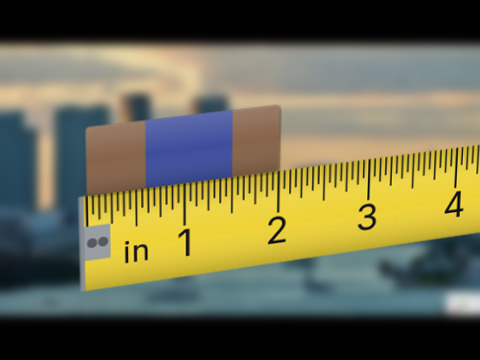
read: 2 in
